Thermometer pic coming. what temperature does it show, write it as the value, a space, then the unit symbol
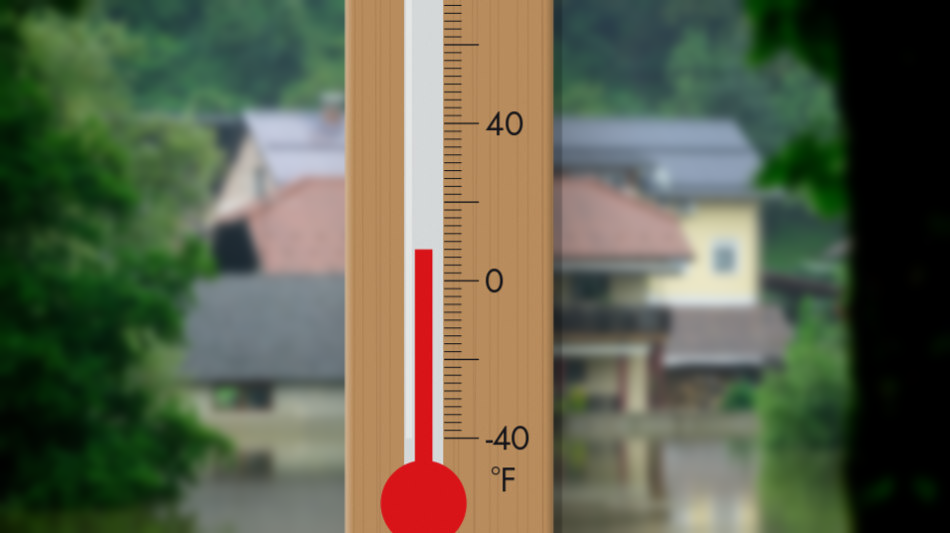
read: 8 °F
